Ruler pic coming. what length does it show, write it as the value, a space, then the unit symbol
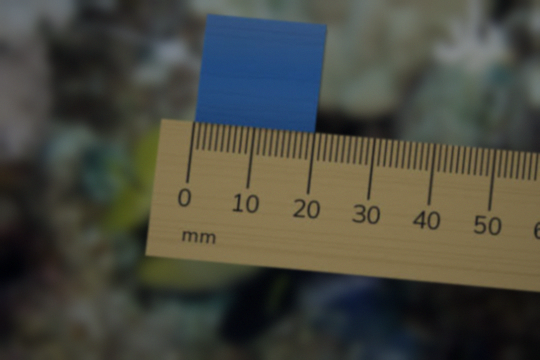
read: 20 mm
